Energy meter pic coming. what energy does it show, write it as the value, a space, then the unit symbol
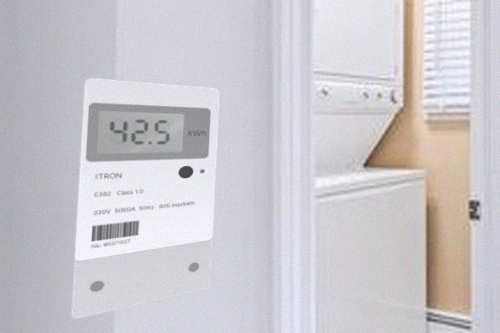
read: 42.5 kWh
